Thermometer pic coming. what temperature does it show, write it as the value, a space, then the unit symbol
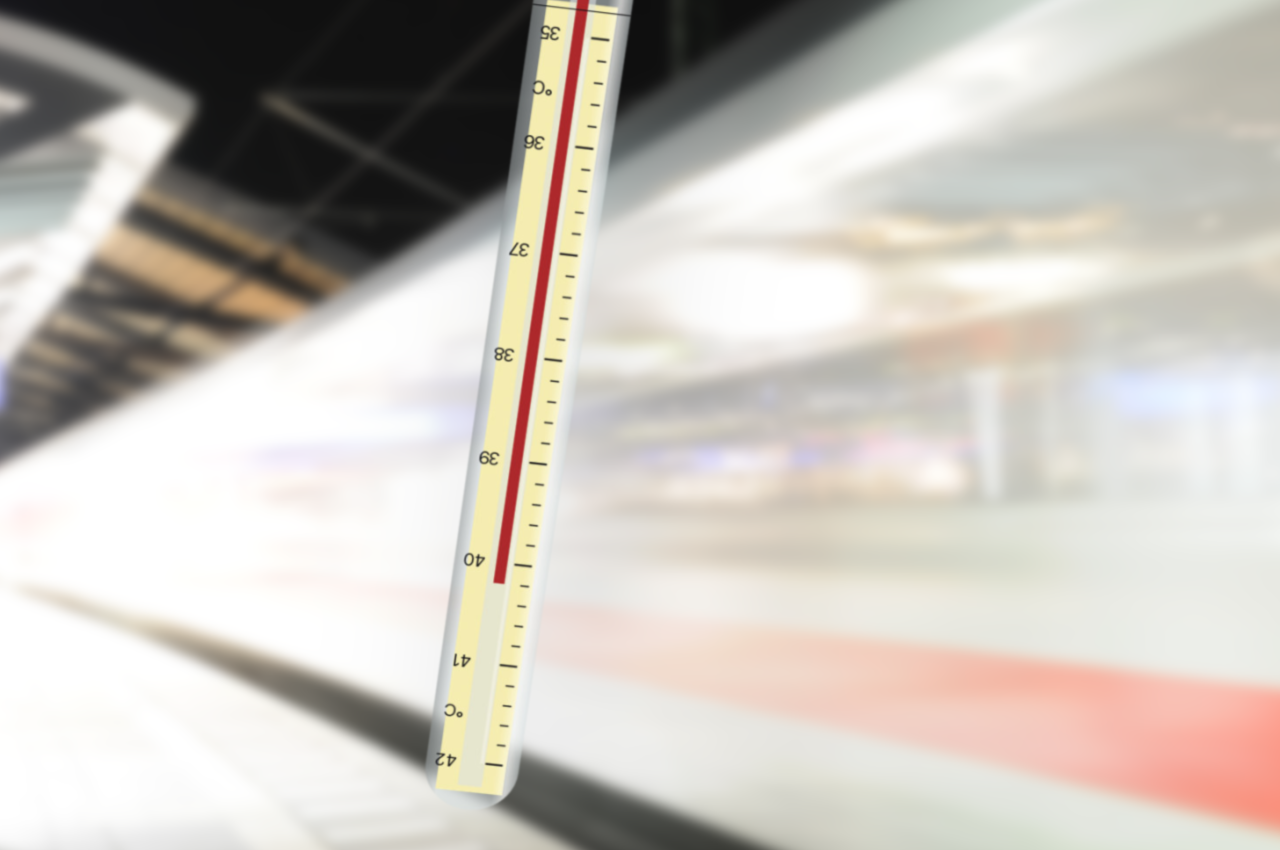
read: 40.2 °C
